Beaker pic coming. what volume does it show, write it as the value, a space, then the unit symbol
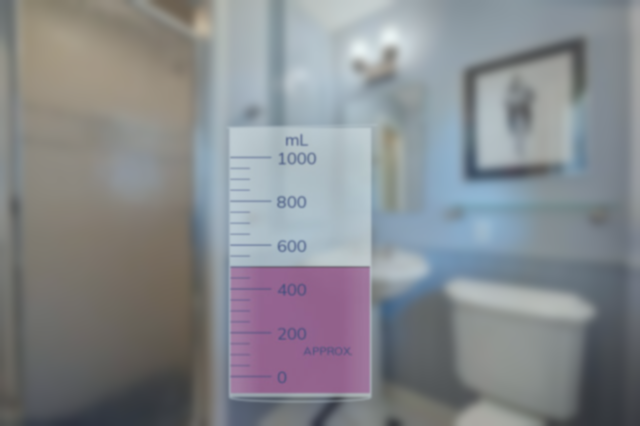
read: 500 mL
